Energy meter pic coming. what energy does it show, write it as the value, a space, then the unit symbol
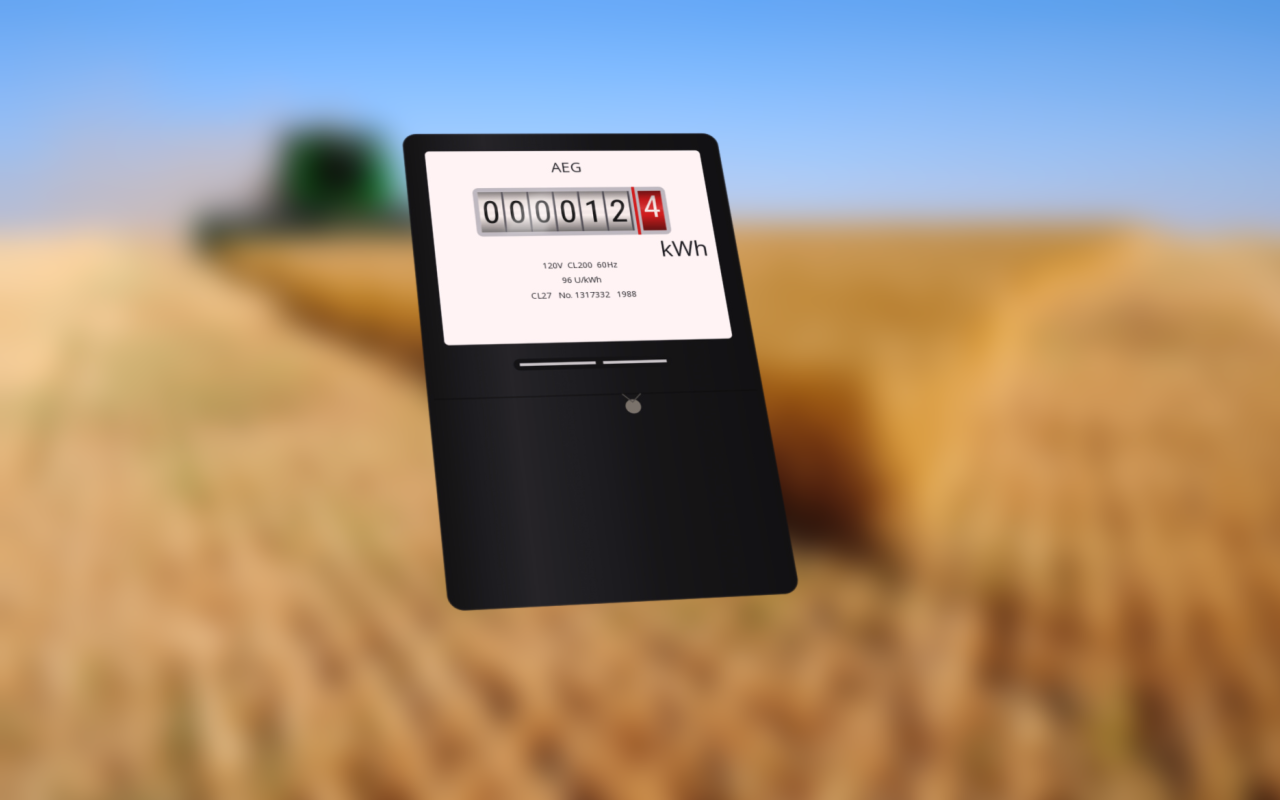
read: 12.4 kWh
